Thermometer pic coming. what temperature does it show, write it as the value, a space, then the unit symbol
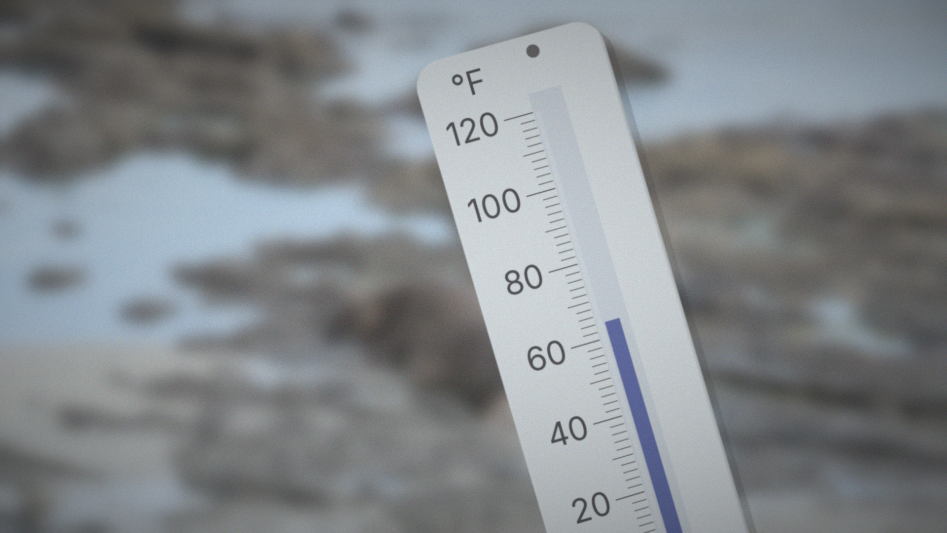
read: 64 °F
